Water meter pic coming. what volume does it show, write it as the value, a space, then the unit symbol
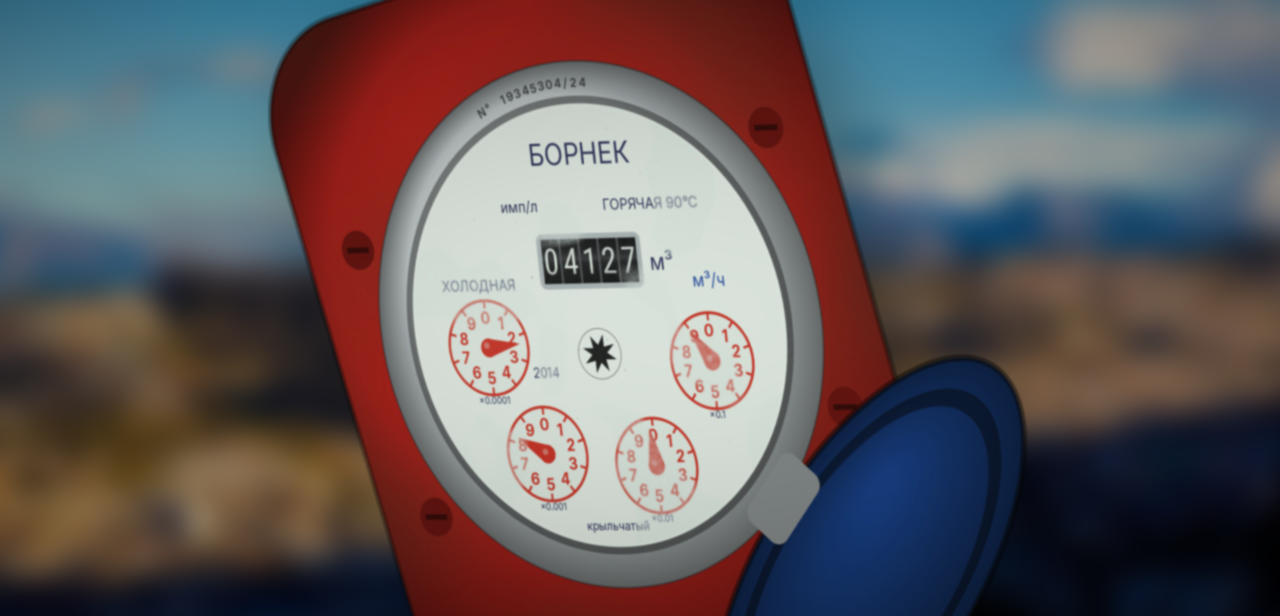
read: 4127.8982 m³
